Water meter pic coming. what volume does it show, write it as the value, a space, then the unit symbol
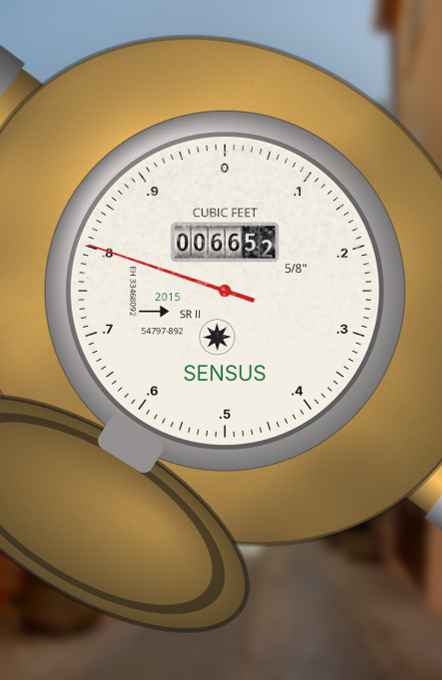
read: 6651.80 ft³
